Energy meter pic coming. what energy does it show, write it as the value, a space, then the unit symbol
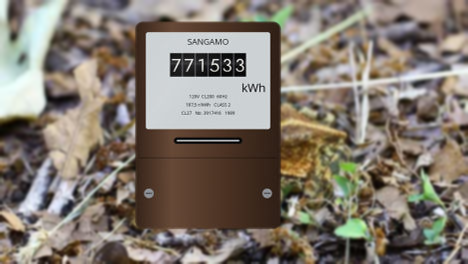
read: 771533 kWh
